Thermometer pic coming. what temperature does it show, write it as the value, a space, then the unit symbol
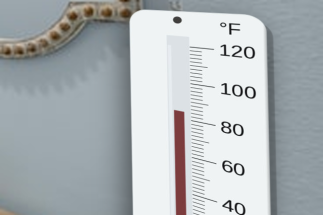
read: 84 °F
